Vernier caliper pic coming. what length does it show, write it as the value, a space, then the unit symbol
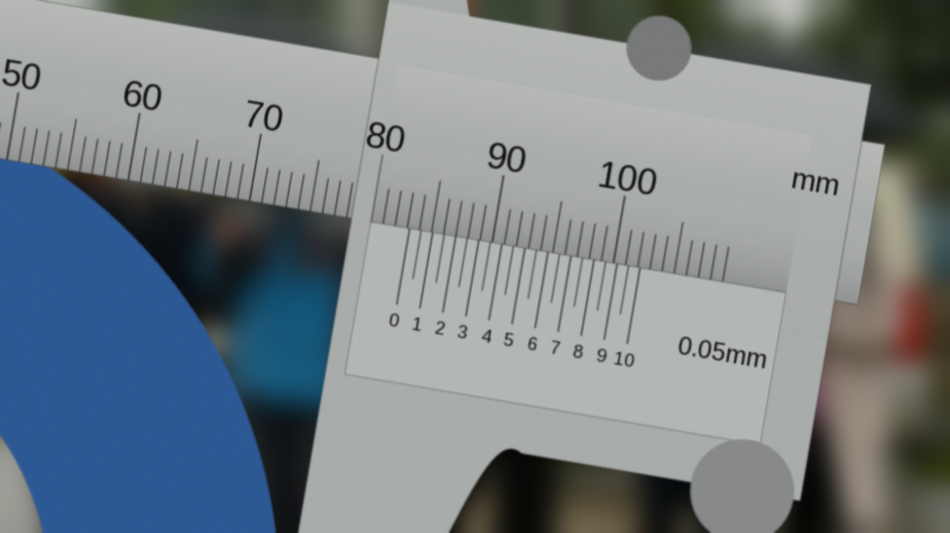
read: 83.2 mm
